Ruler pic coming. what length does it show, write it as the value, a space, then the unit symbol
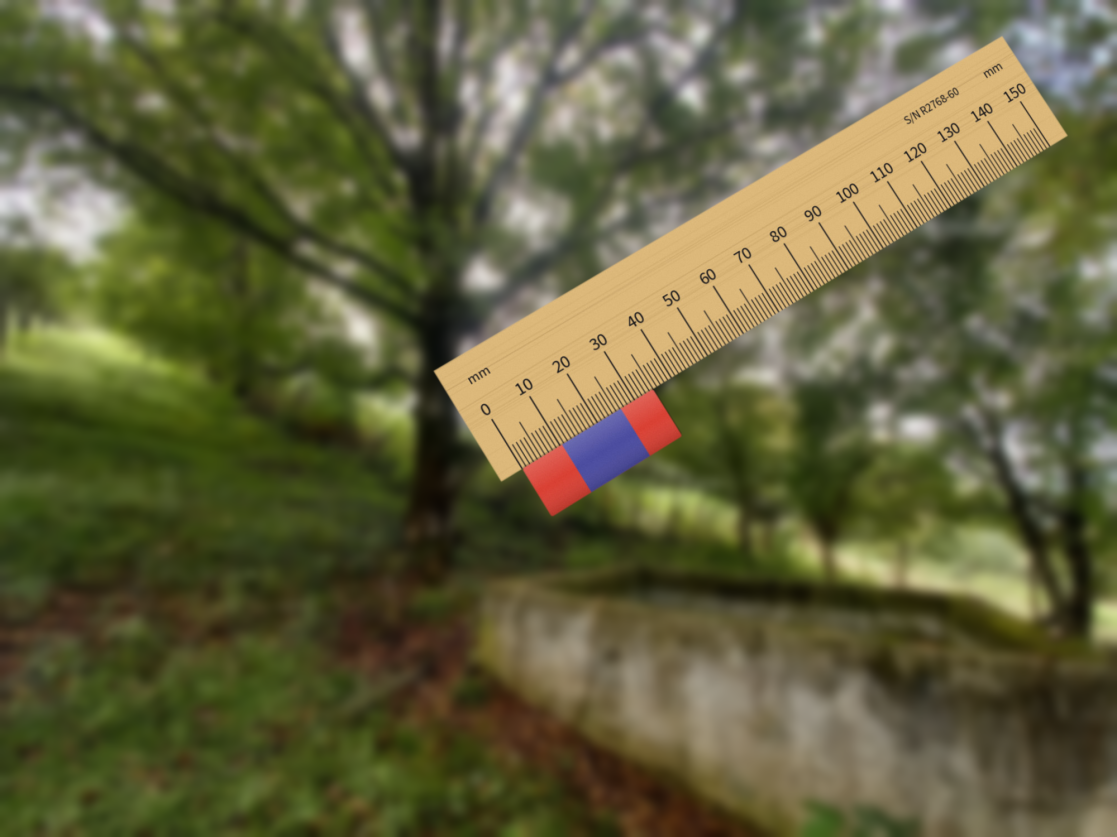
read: 35 mm
